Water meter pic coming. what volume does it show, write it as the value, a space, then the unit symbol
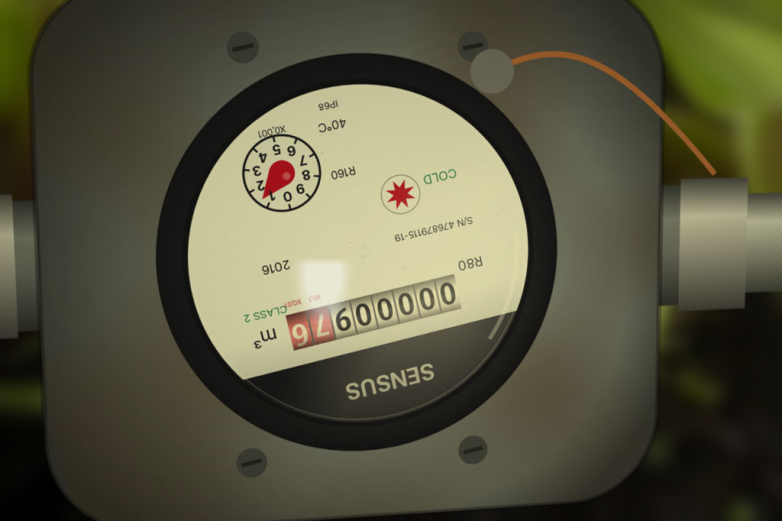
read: 9.761 m³
